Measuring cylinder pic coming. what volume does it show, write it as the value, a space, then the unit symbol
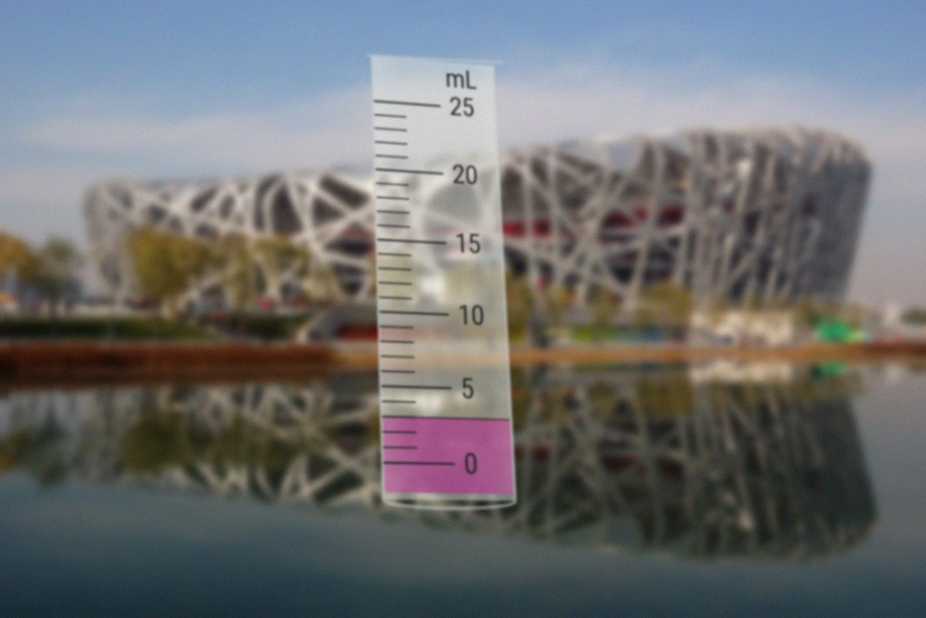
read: 3 mL
